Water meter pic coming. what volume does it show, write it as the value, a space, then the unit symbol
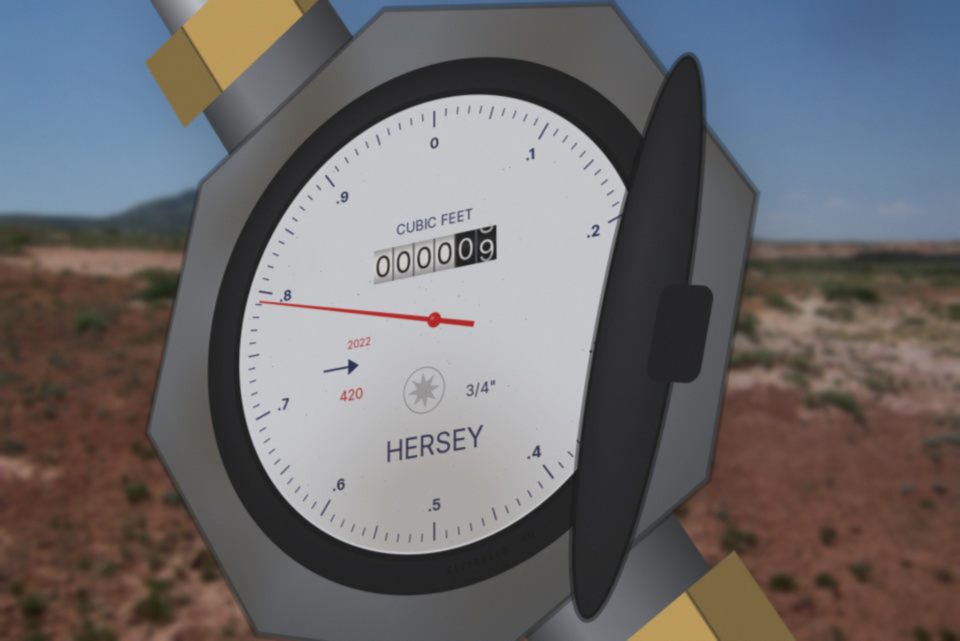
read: 8.79 ft³
